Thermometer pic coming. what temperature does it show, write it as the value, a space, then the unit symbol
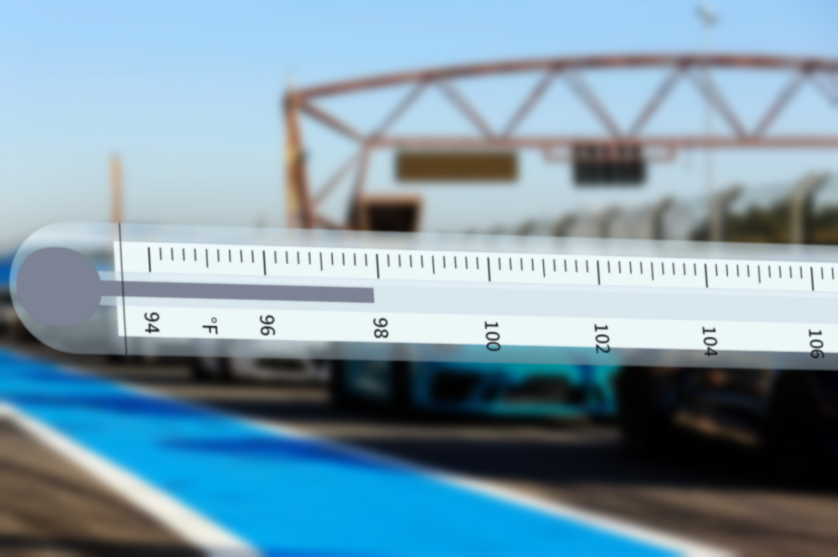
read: 97.9 °F
